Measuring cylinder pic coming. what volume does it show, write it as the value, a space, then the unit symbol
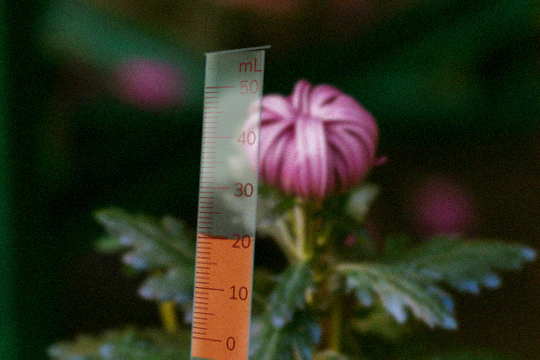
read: 20 mL
